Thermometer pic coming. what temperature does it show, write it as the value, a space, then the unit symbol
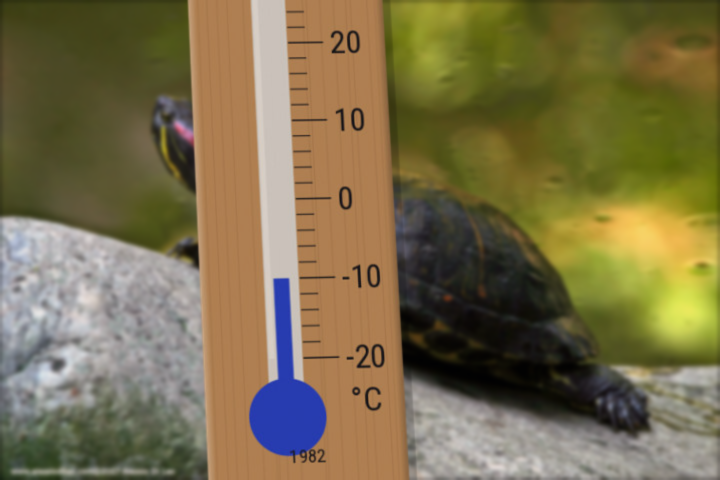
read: -10 °C
